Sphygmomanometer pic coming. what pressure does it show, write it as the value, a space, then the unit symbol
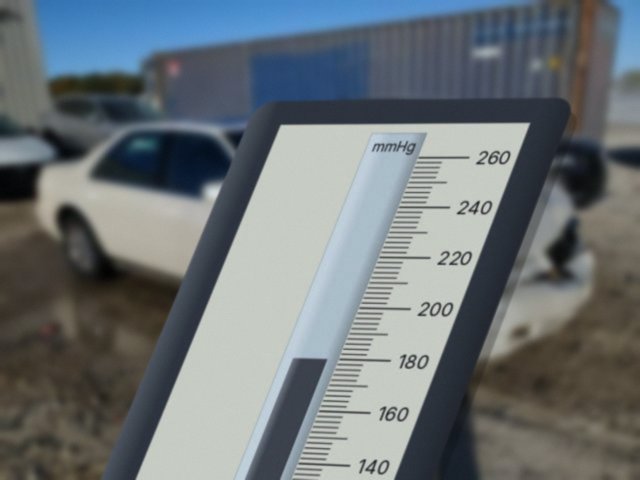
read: 180 mmHg
